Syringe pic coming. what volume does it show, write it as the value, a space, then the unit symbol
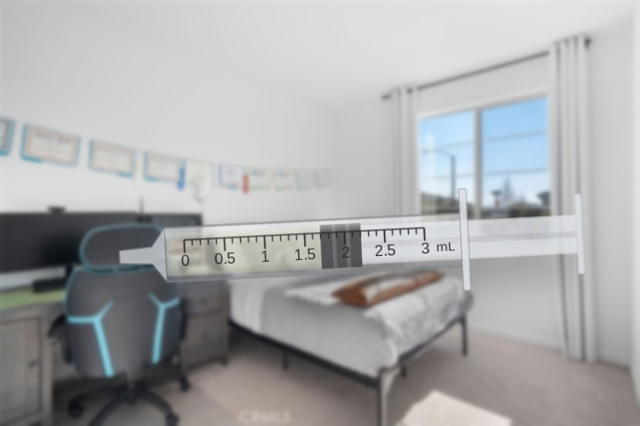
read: 1.7 mL
